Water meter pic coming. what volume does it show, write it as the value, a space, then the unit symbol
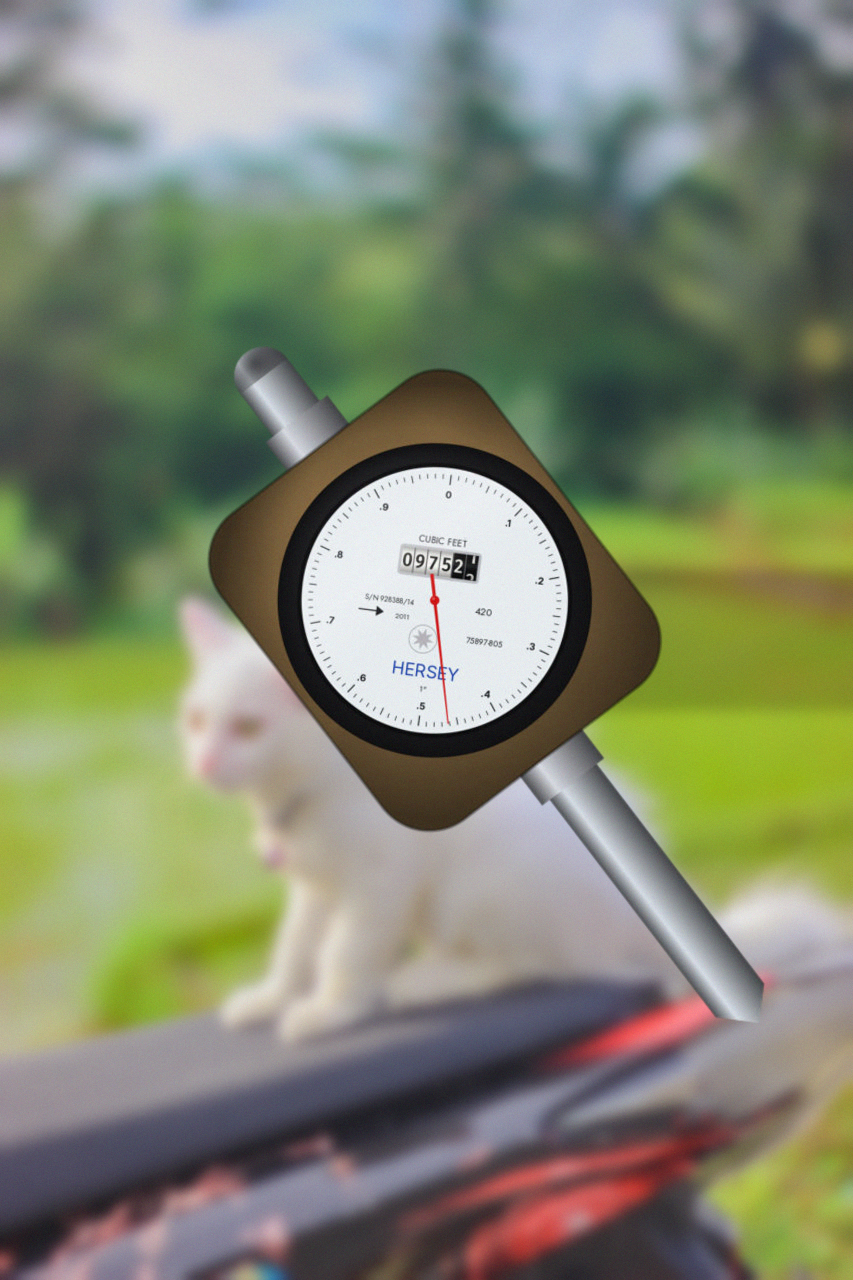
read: 97521.46 ft³
